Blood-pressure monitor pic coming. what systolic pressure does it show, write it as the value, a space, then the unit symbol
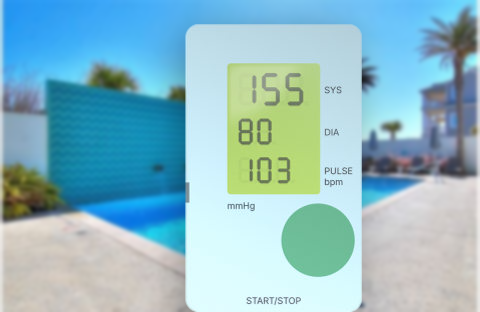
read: 155 mmHg
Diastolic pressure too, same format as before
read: 80 mmHg
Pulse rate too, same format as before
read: 103 bpm
